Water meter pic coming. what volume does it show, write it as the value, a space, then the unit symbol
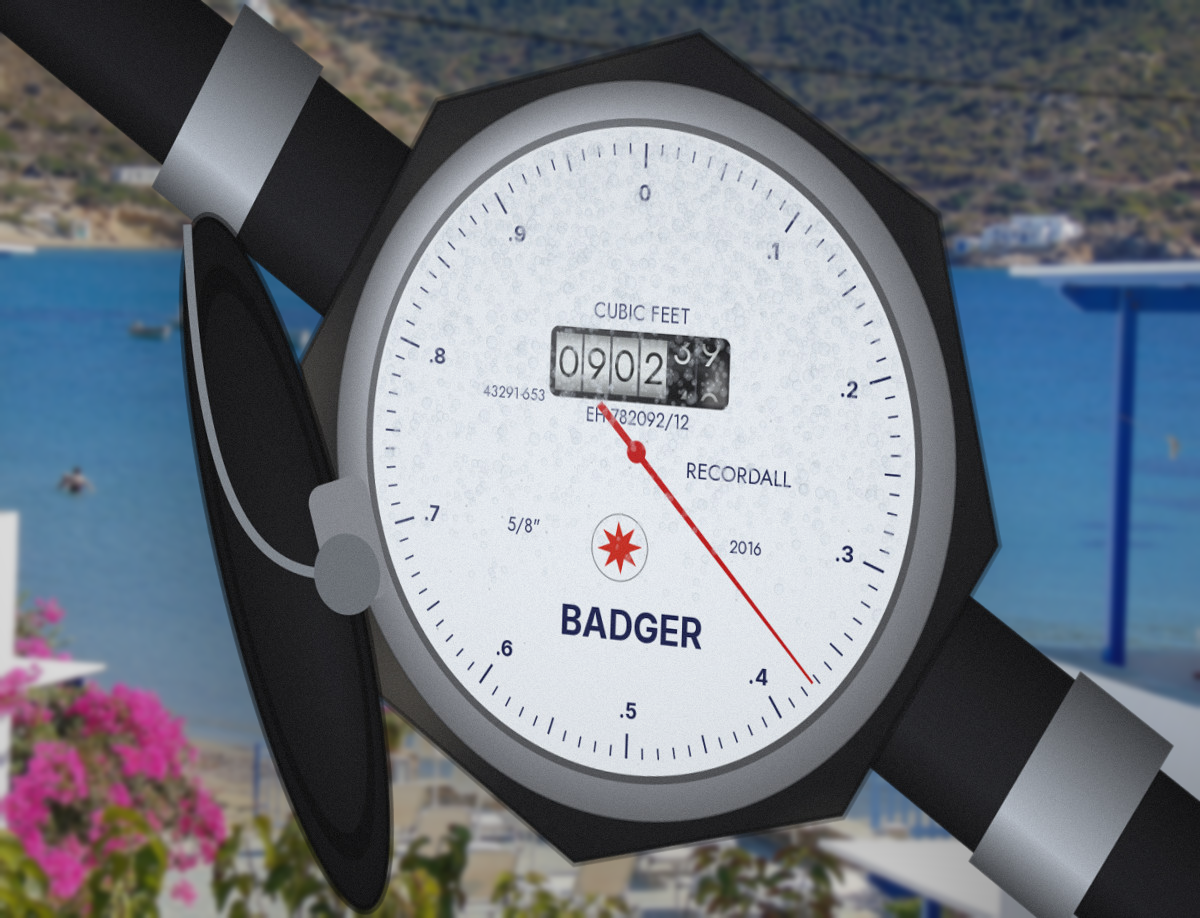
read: 90239.37 ft³
